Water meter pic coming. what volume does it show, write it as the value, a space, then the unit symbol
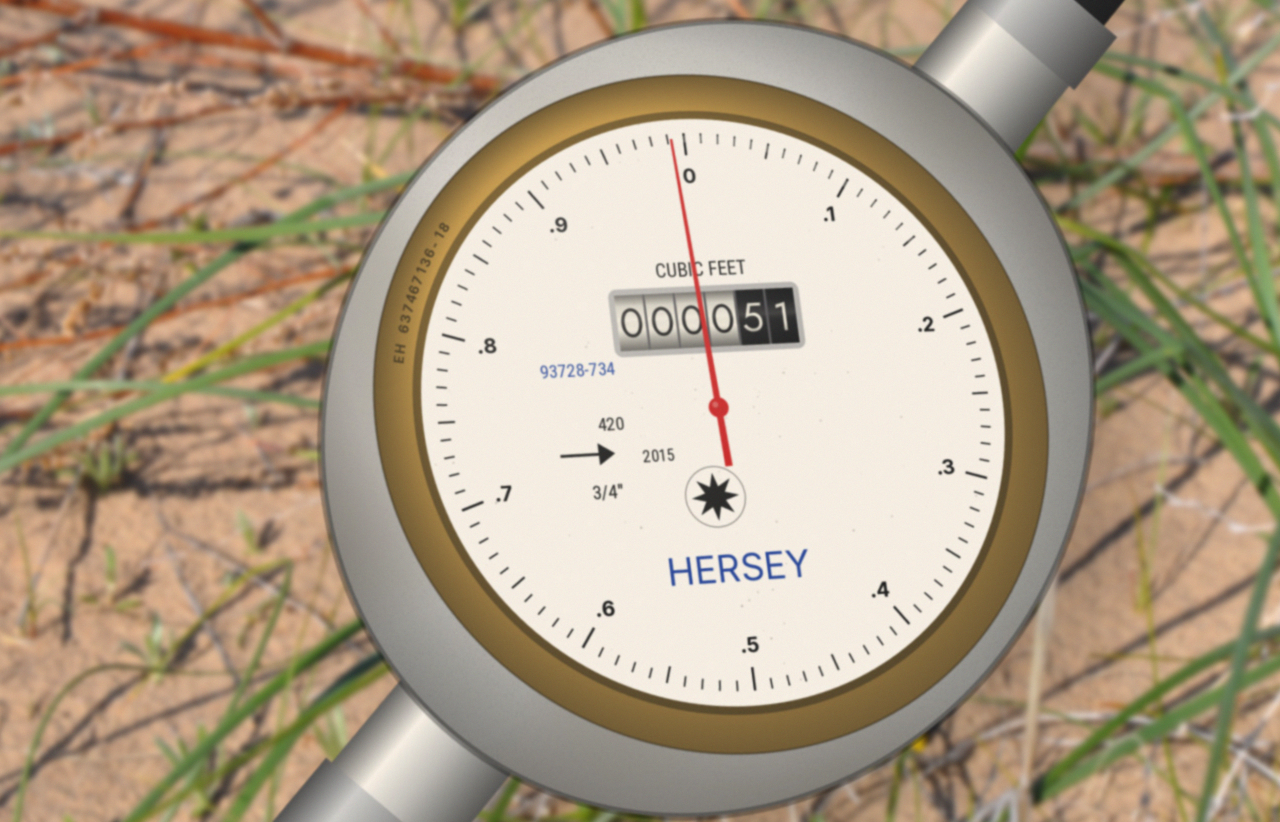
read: 50.99 ft³
